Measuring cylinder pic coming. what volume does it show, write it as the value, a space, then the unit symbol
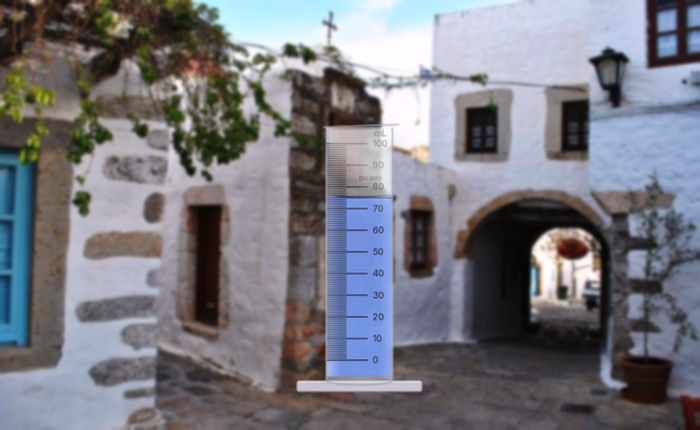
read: 75 mL
